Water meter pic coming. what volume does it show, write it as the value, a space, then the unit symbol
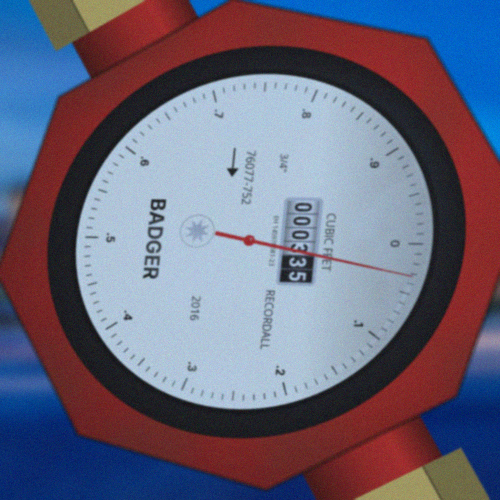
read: 335.03 ft³
